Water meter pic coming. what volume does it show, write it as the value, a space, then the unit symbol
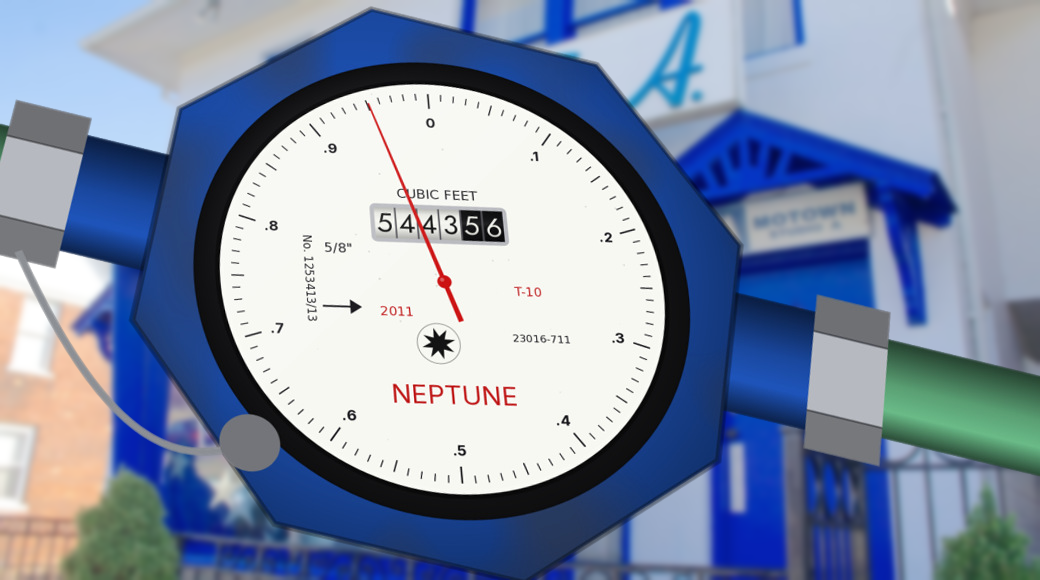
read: 544355.95 ft³
